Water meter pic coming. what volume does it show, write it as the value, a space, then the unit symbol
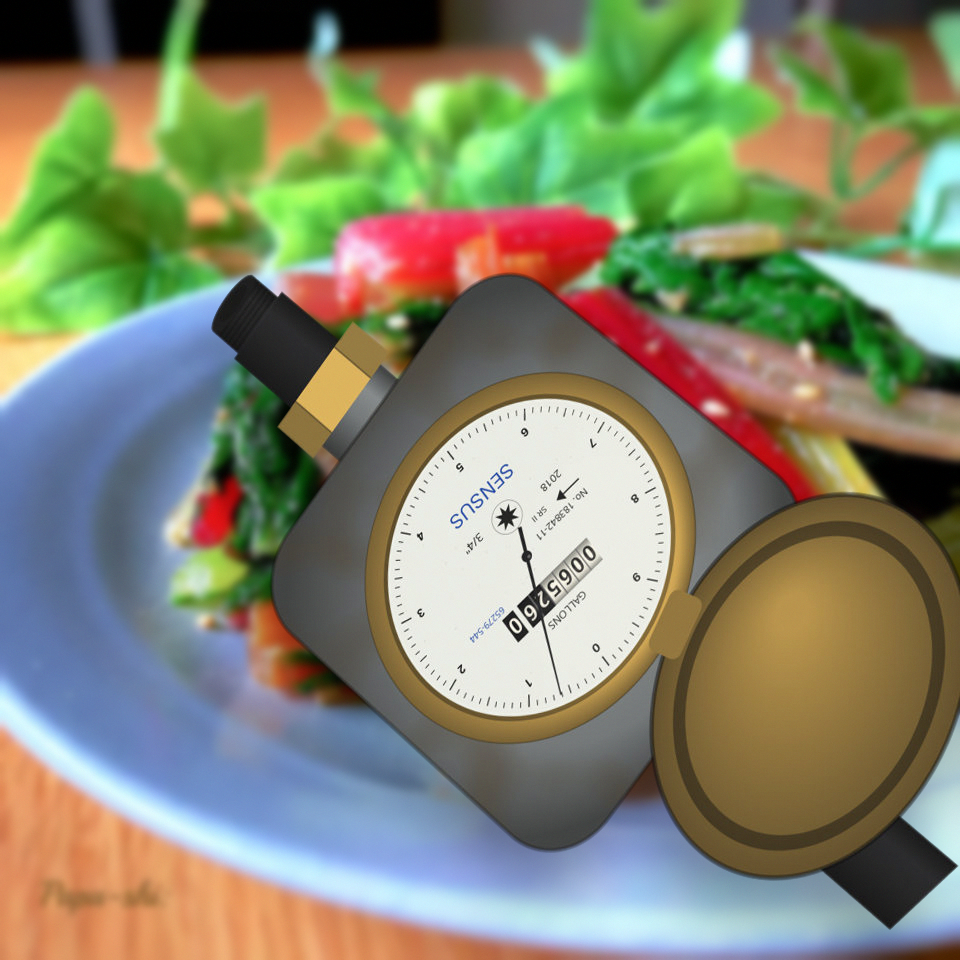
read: 65260.6 gal
